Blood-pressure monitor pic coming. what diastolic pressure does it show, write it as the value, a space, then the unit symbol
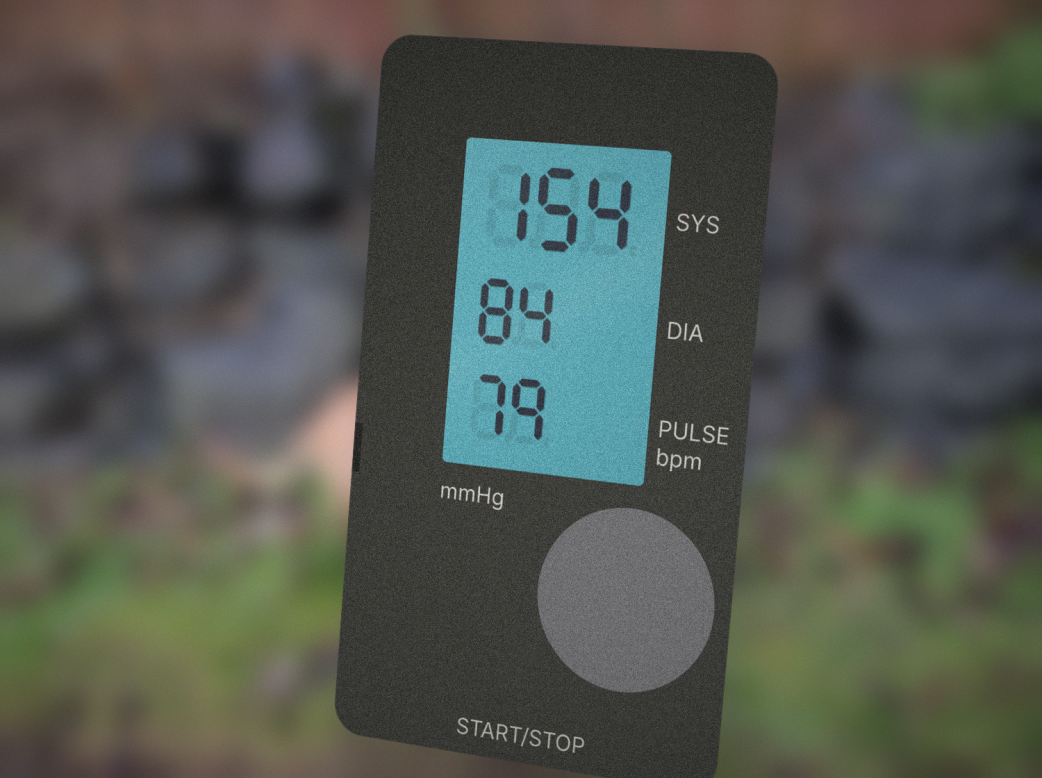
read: 84 mmHg
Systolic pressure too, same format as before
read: 154 mmHg
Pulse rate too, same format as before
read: 79 bpm
